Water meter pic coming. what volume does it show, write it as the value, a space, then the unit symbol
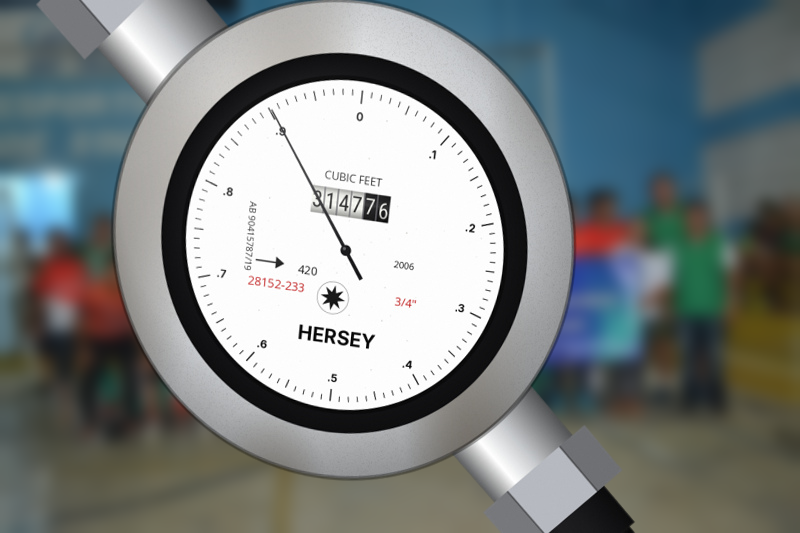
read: 314775.90 ft³
